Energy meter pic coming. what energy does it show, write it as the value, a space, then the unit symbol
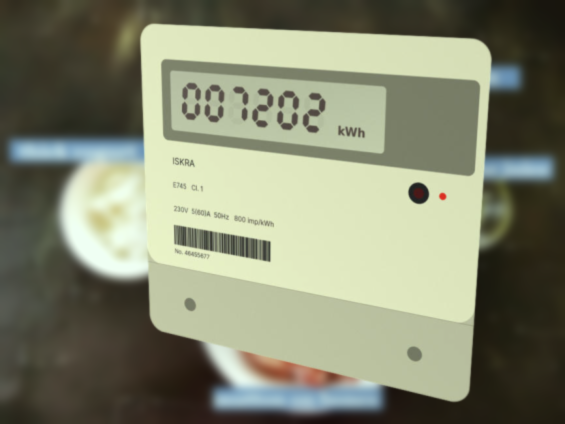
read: 7202 kWh
